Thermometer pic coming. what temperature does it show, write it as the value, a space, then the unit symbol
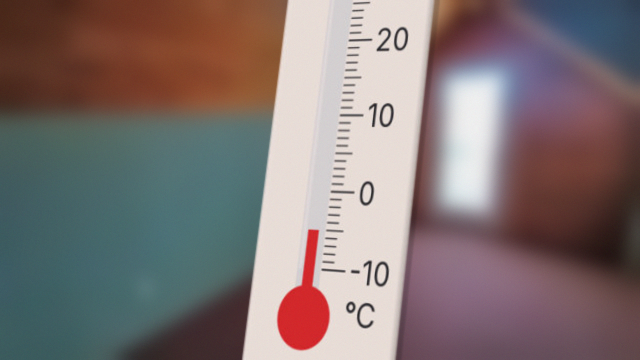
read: -5 °C
